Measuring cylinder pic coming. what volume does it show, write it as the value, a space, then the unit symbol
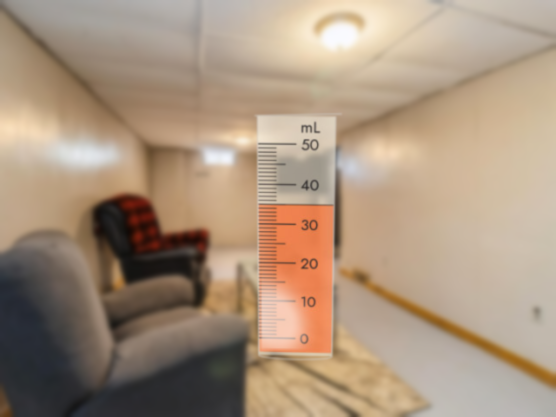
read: 35 mL
